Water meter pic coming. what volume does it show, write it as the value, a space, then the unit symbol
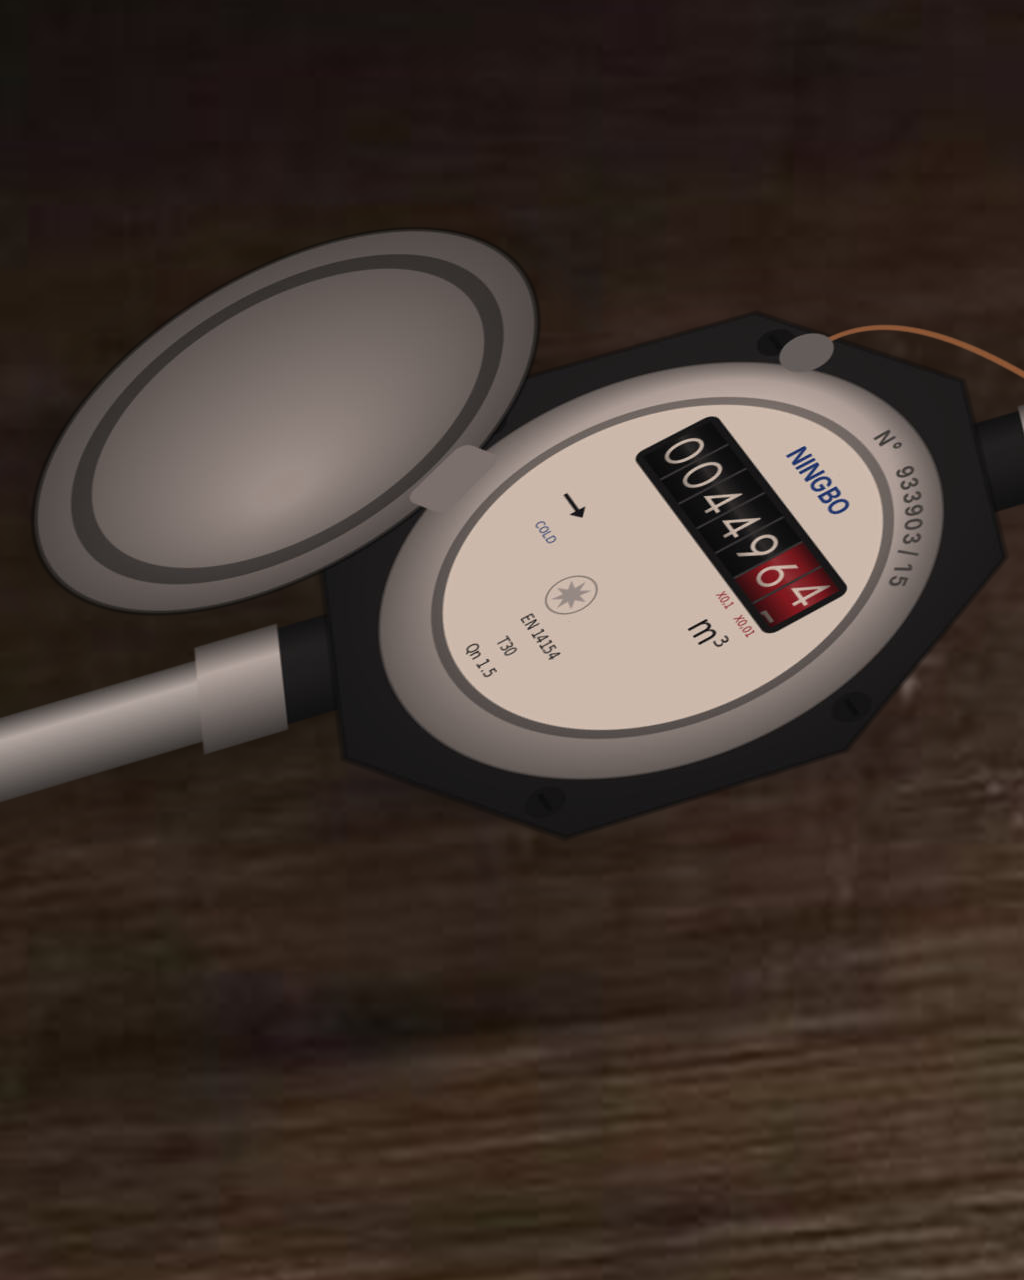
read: 449.64 m³
